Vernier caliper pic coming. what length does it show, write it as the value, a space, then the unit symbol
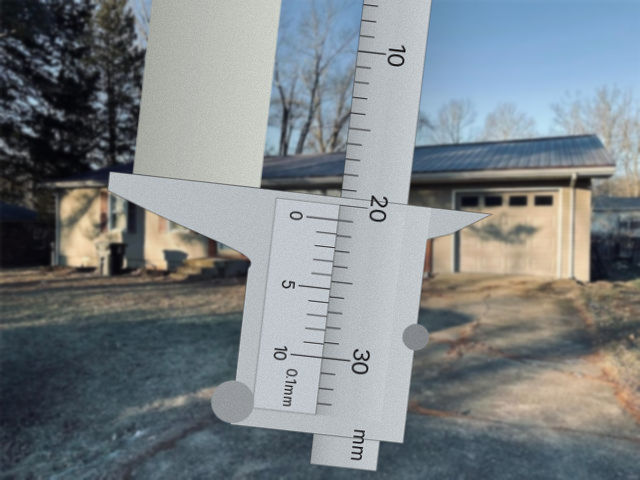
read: 21.0 mm
